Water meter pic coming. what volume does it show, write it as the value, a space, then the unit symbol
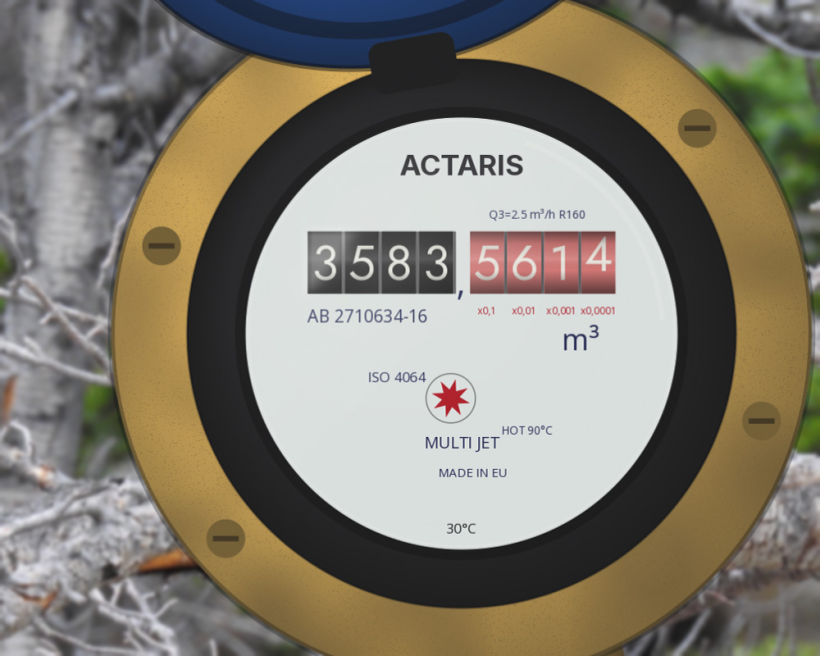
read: 3583.5614 m³
